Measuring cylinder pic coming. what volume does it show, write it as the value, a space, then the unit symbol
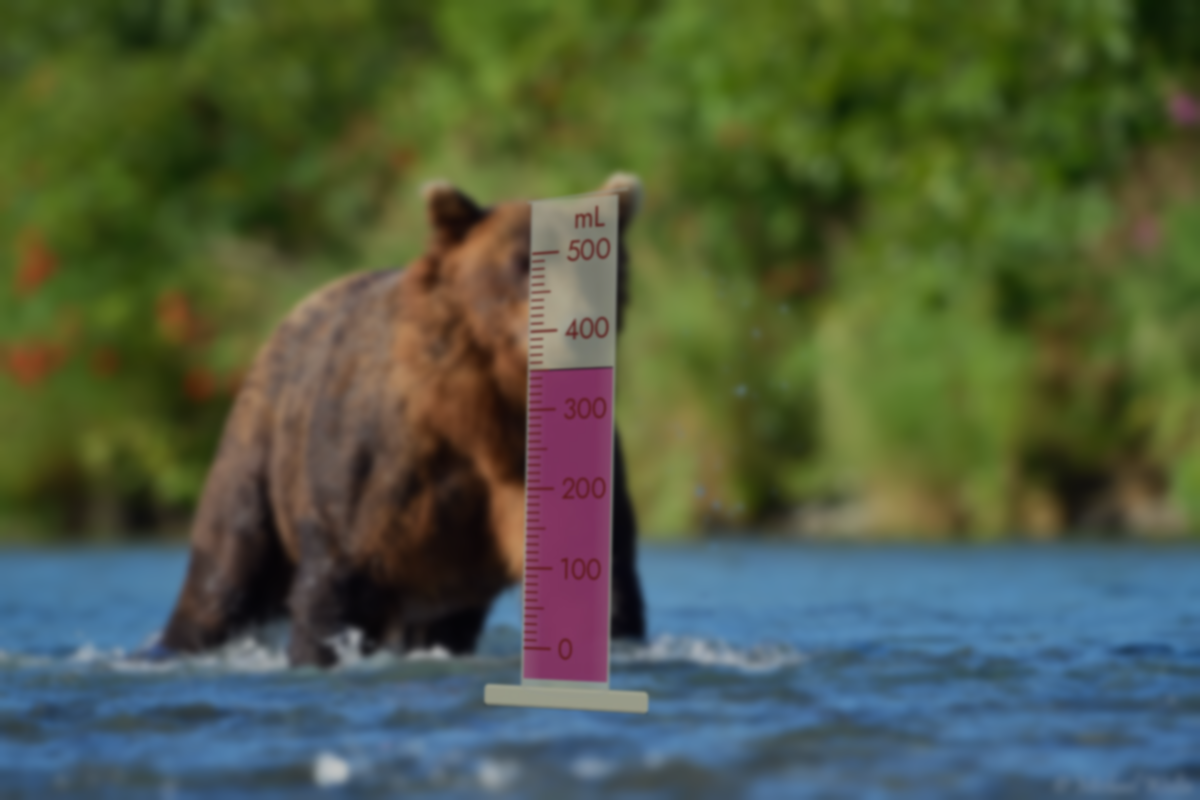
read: 350 mL
